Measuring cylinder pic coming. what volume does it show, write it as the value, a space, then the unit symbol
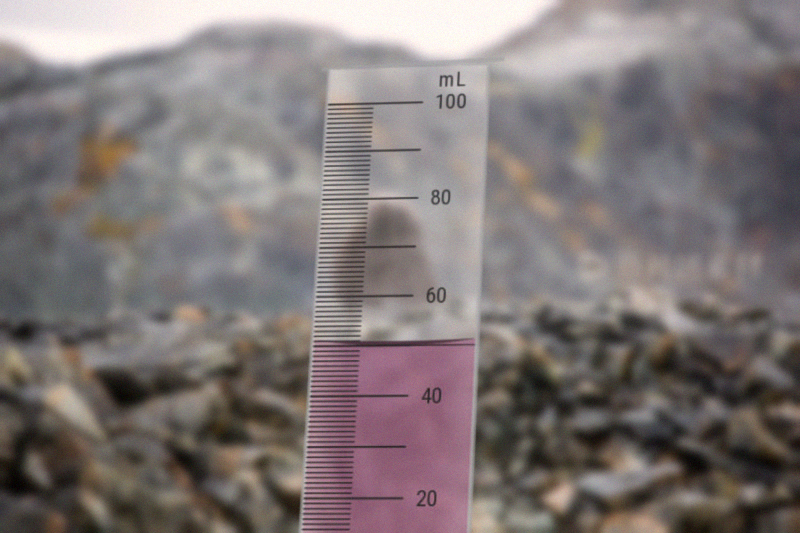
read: 50 mL
